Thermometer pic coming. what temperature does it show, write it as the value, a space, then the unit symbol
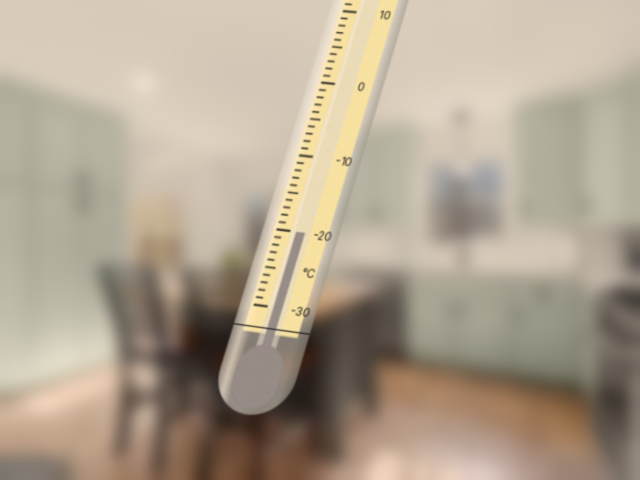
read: -20 °C
